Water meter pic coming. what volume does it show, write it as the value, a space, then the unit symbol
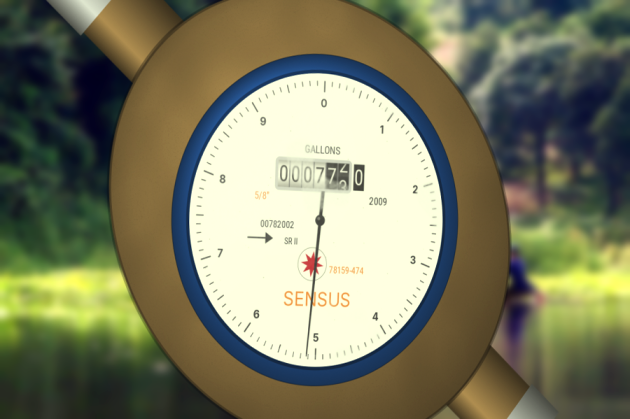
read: 7725.1 gal
